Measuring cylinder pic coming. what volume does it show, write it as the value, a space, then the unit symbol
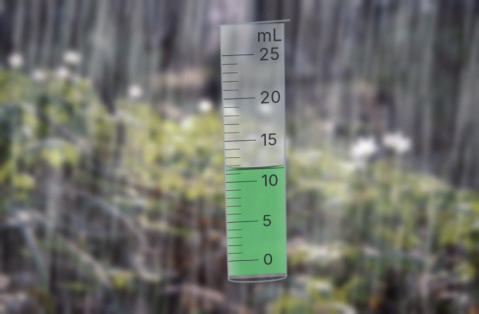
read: 11.5 mL
